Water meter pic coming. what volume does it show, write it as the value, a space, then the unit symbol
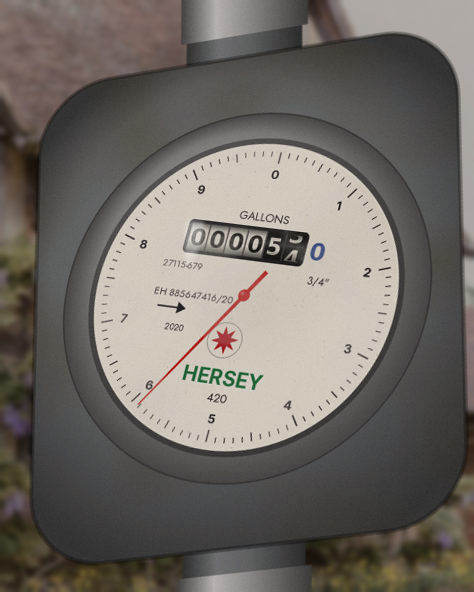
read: 535.9 gal
